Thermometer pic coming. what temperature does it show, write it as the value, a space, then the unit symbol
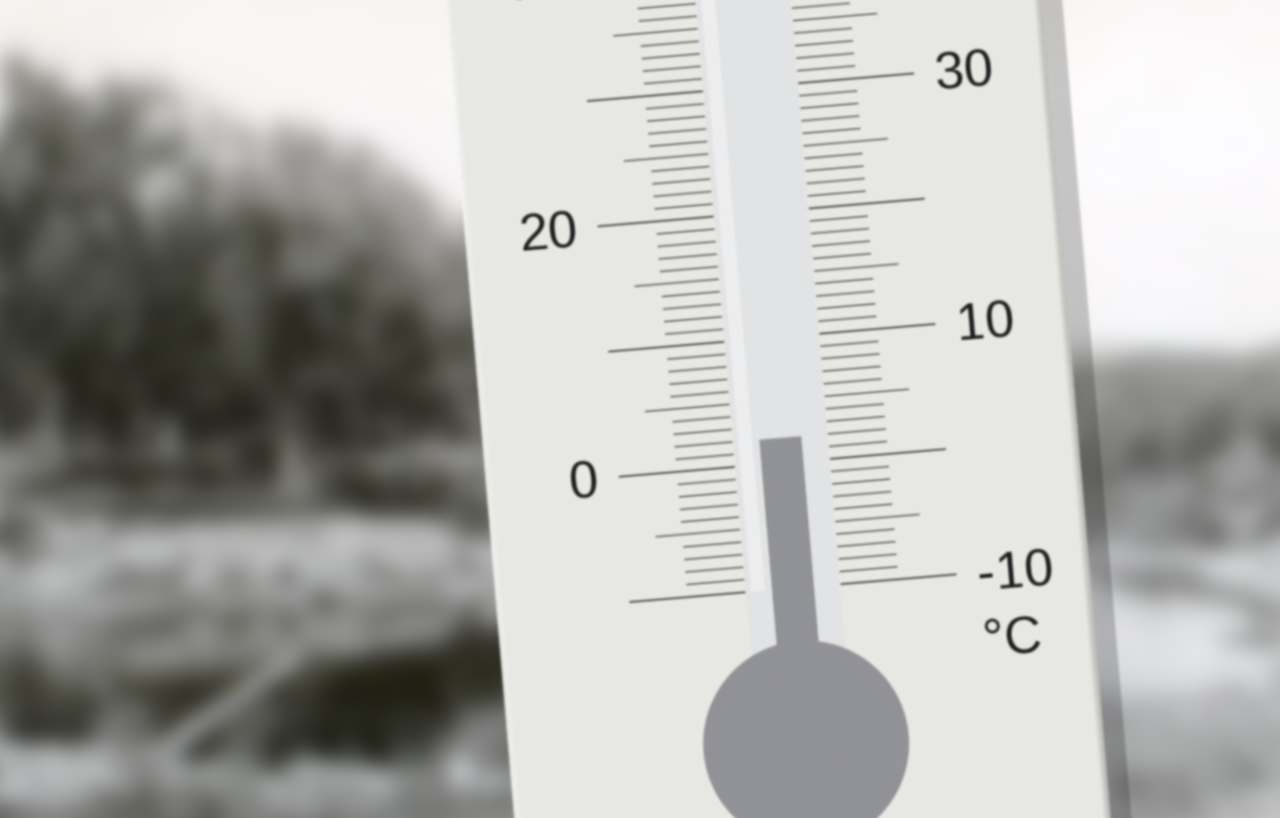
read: 2 °C
